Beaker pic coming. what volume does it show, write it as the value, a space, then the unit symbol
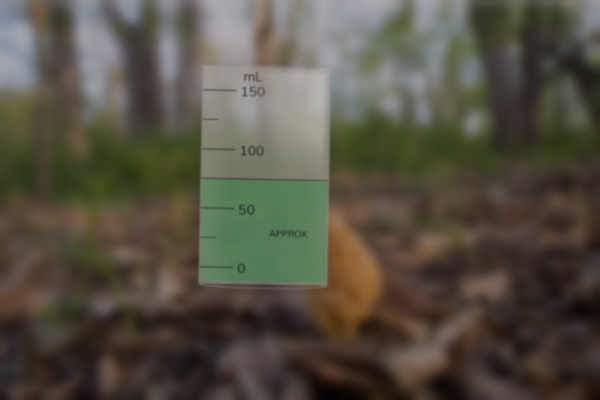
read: 75 mL
